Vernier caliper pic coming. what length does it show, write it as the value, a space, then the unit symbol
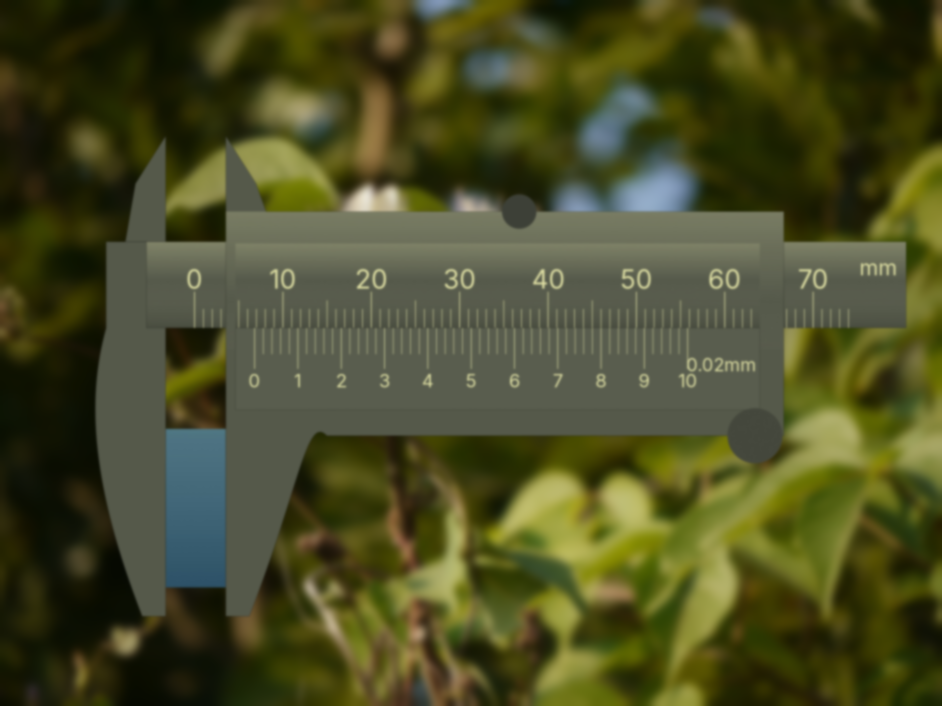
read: 6.8 mm
